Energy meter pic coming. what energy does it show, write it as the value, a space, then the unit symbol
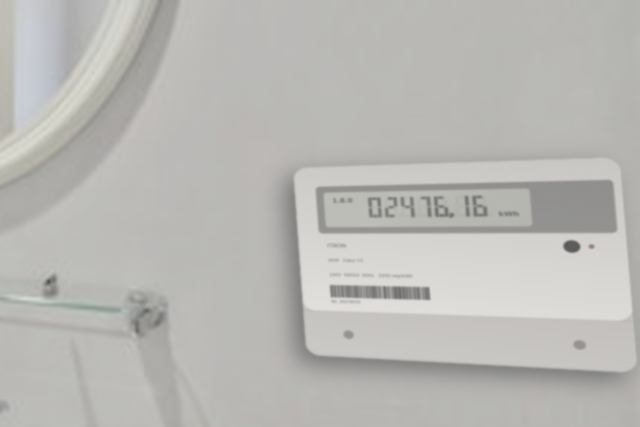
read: 2476.16 kWh
